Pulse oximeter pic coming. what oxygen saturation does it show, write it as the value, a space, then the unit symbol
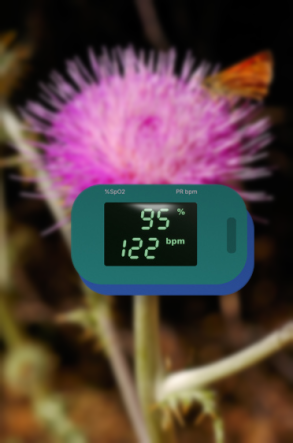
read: 95 %
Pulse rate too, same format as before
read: 122 bpm
